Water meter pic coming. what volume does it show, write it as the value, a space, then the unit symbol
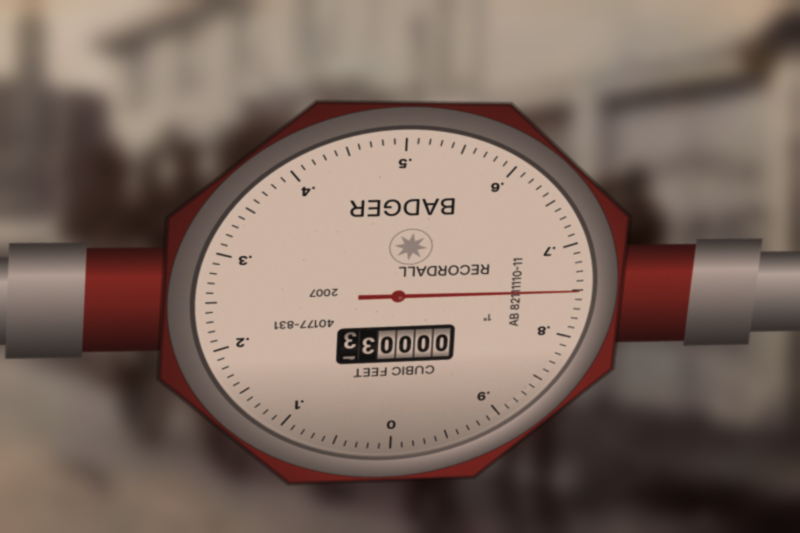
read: 32.75 ft³
